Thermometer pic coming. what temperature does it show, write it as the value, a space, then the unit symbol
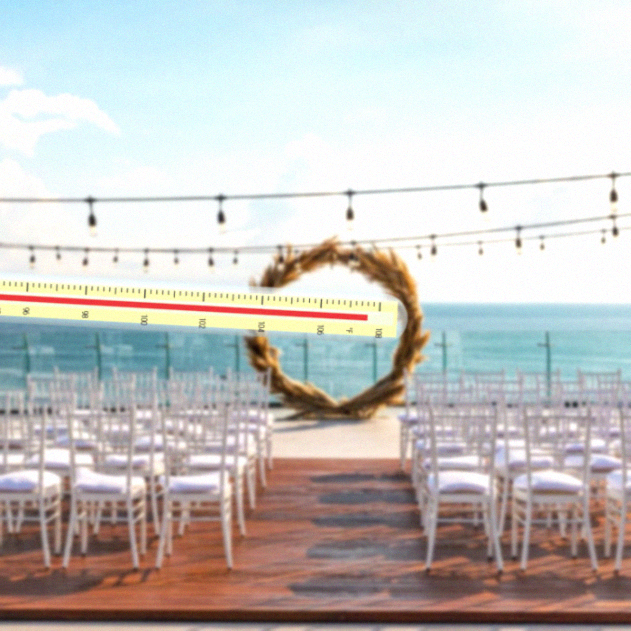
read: 107.6 °F
